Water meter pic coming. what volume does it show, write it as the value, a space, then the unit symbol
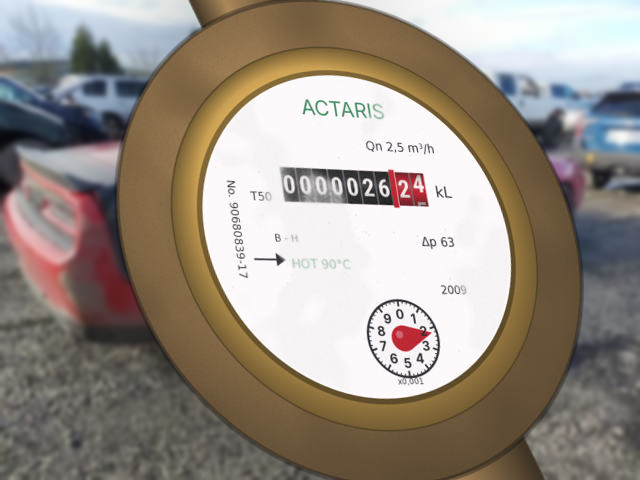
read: 26.242 kL
